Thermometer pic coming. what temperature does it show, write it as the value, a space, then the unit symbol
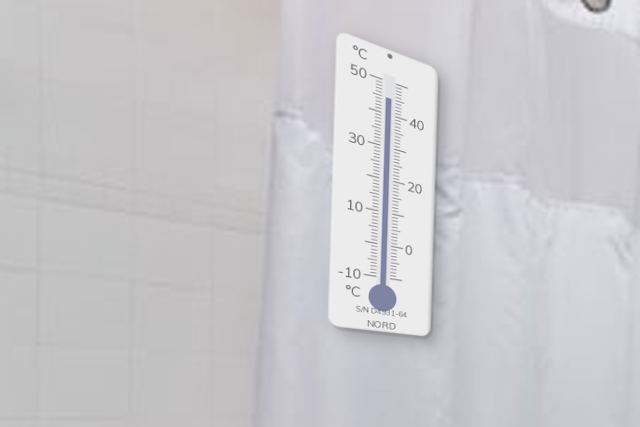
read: 45 °C
